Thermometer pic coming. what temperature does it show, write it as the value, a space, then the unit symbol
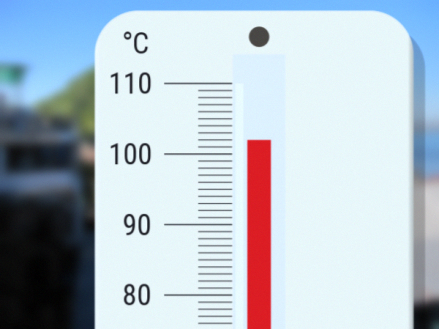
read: 102 °C
